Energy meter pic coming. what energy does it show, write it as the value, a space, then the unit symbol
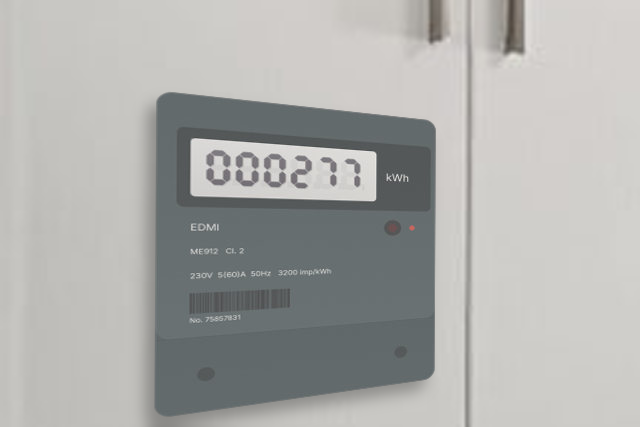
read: 277 kWh
